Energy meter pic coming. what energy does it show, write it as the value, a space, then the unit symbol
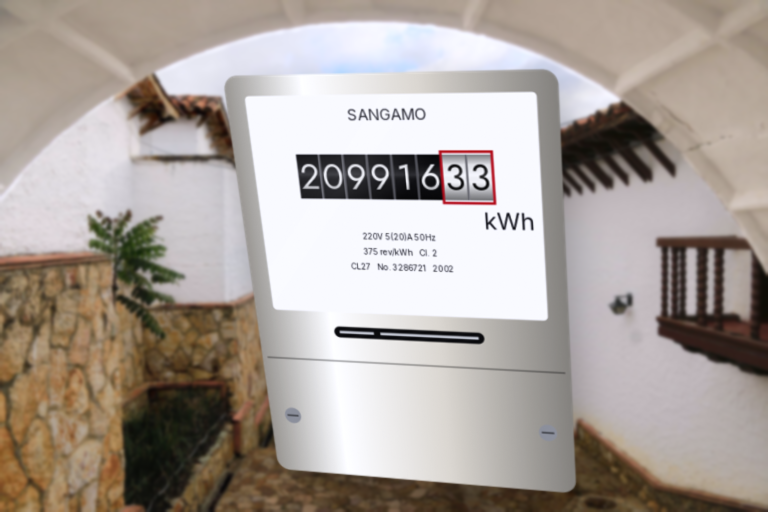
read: 209916.33 kWh
